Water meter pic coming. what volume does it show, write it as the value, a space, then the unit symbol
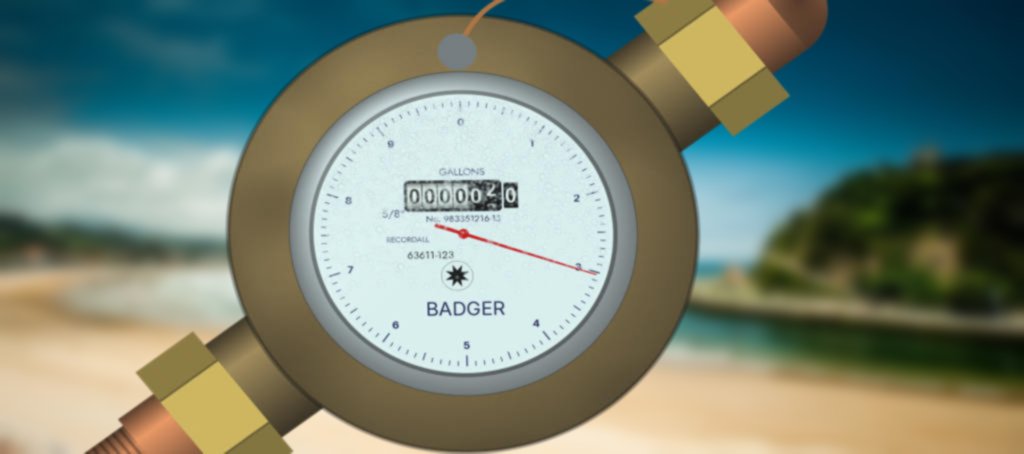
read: 23.0 gal
